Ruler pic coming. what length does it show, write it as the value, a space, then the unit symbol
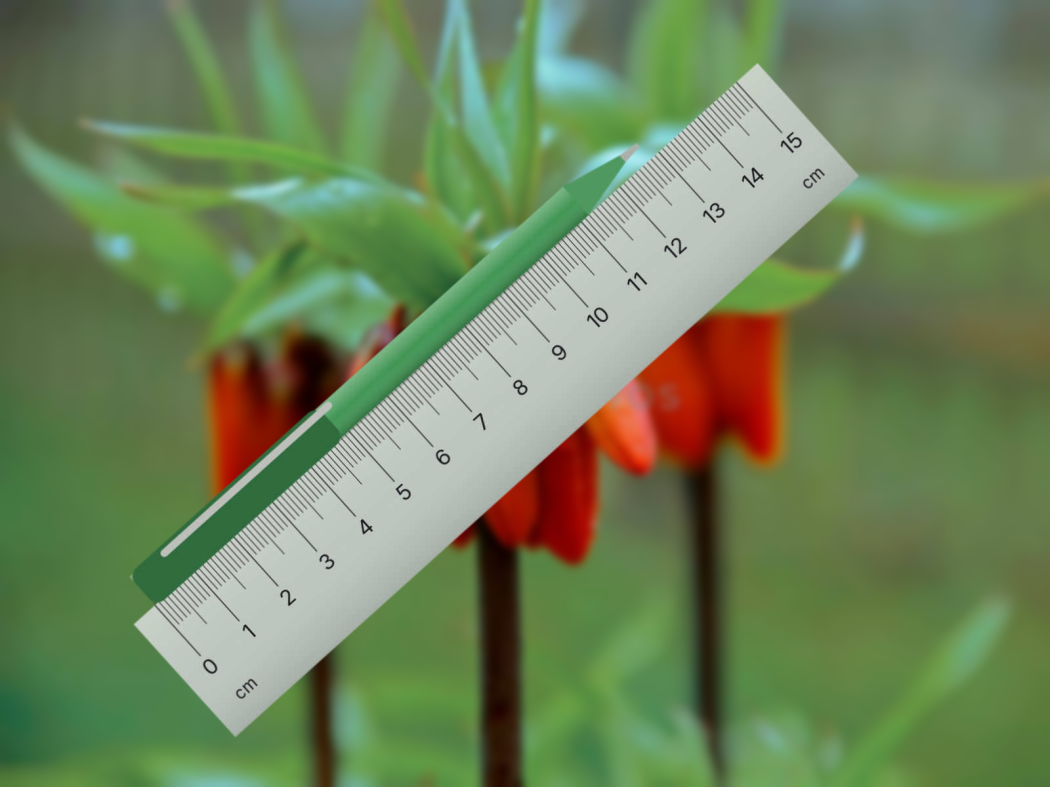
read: 12.8 cm
